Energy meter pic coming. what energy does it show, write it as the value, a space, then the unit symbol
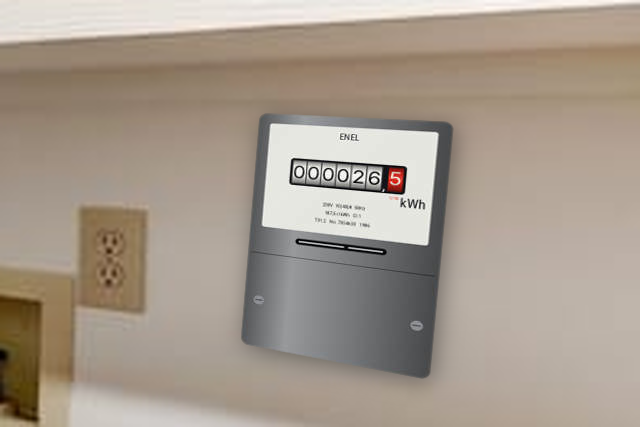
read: 26.5 kWh
